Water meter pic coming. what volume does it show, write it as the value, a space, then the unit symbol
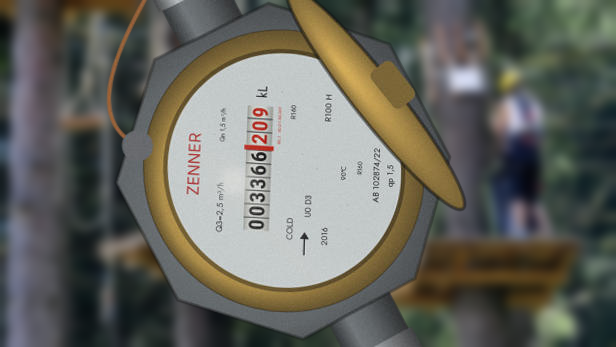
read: 3366.209 kL
